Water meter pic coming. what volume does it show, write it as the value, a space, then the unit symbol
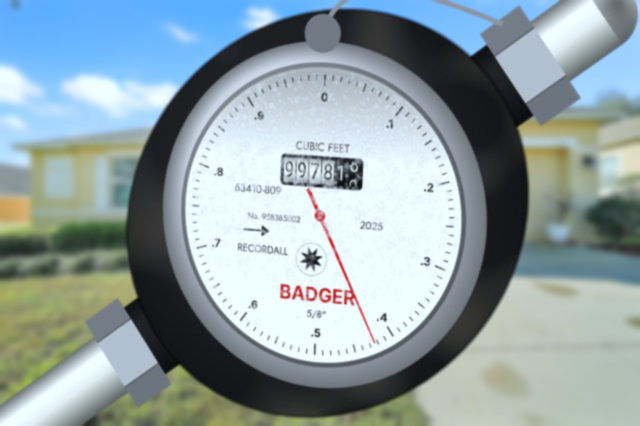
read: 997818.42 ft³
